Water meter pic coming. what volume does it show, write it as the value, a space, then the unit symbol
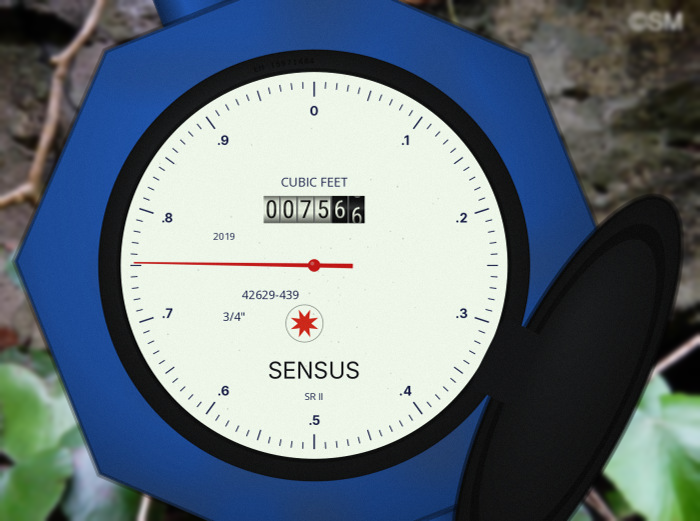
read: 7565.75 ft³
